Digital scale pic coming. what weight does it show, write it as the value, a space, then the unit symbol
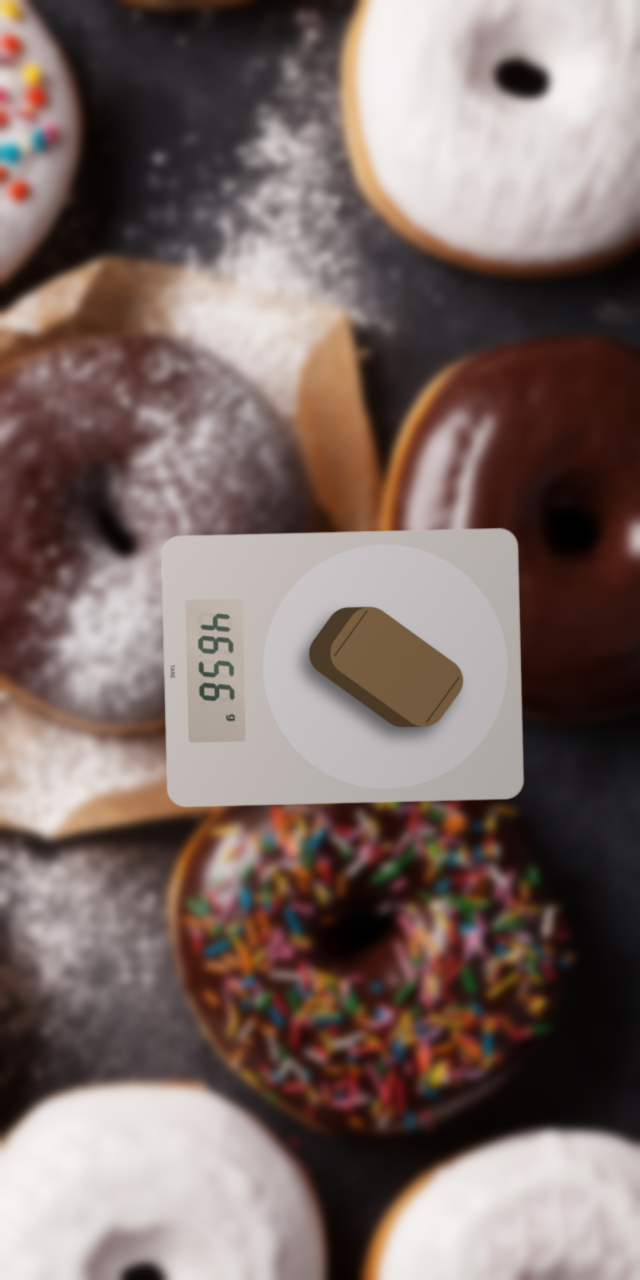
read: 4656 g
